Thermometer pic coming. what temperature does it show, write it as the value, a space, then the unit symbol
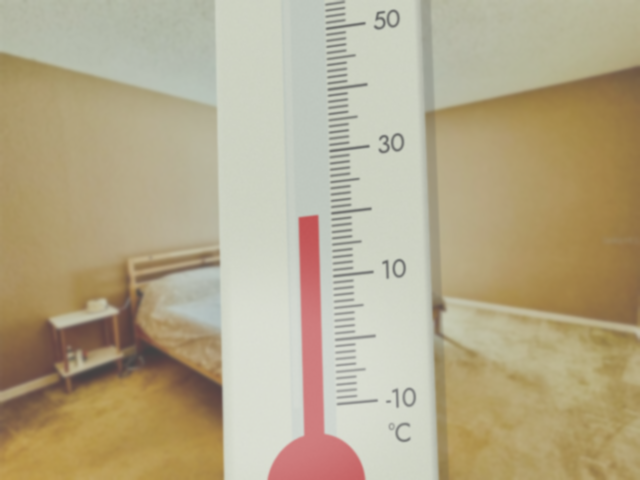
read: 20 °C
